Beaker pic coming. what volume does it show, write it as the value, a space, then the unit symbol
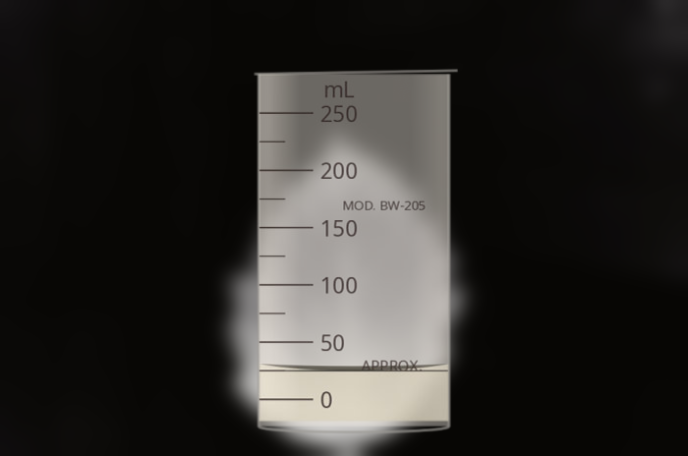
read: 25 mL
